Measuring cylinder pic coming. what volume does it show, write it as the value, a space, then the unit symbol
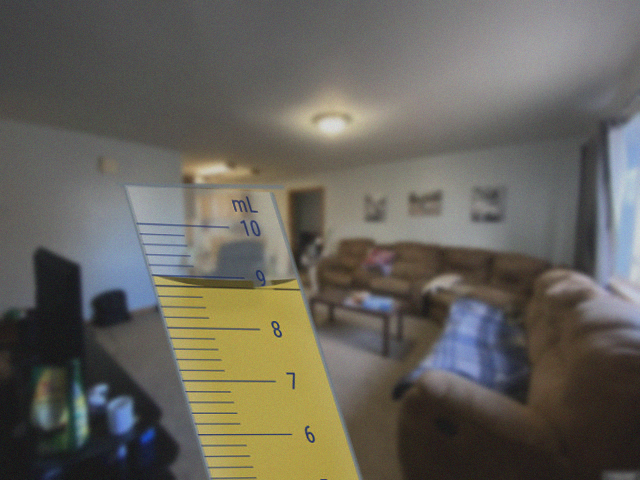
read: 8.8 mL
